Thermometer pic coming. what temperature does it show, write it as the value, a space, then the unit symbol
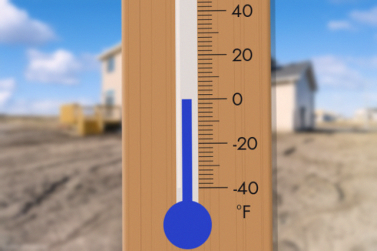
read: 0 °F
